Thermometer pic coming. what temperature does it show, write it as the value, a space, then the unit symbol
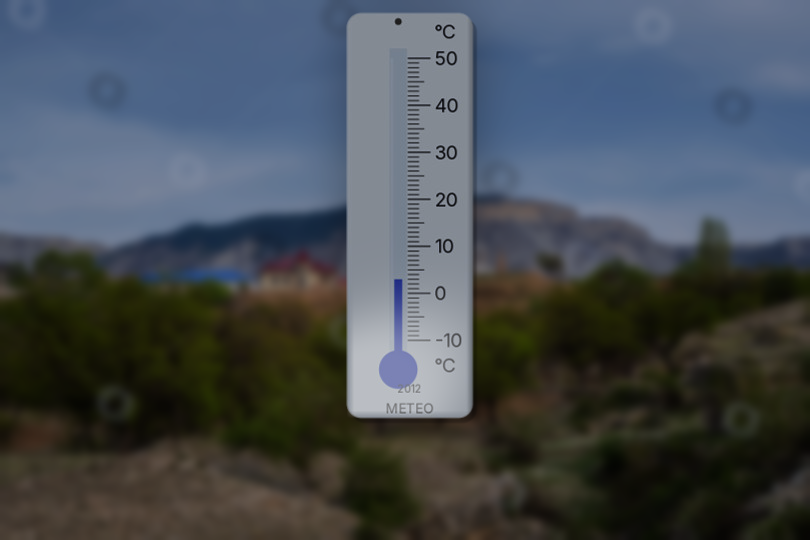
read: 3 °C
